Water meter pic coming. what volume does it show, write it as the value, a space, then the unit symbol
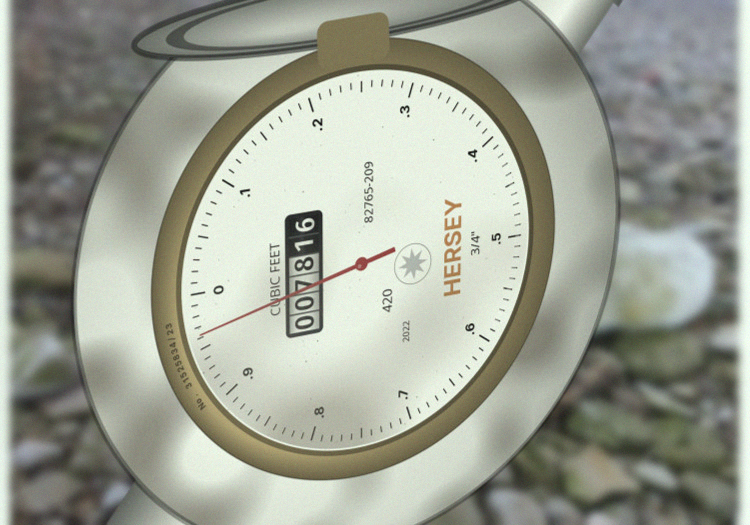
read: 7815.96 ft³
